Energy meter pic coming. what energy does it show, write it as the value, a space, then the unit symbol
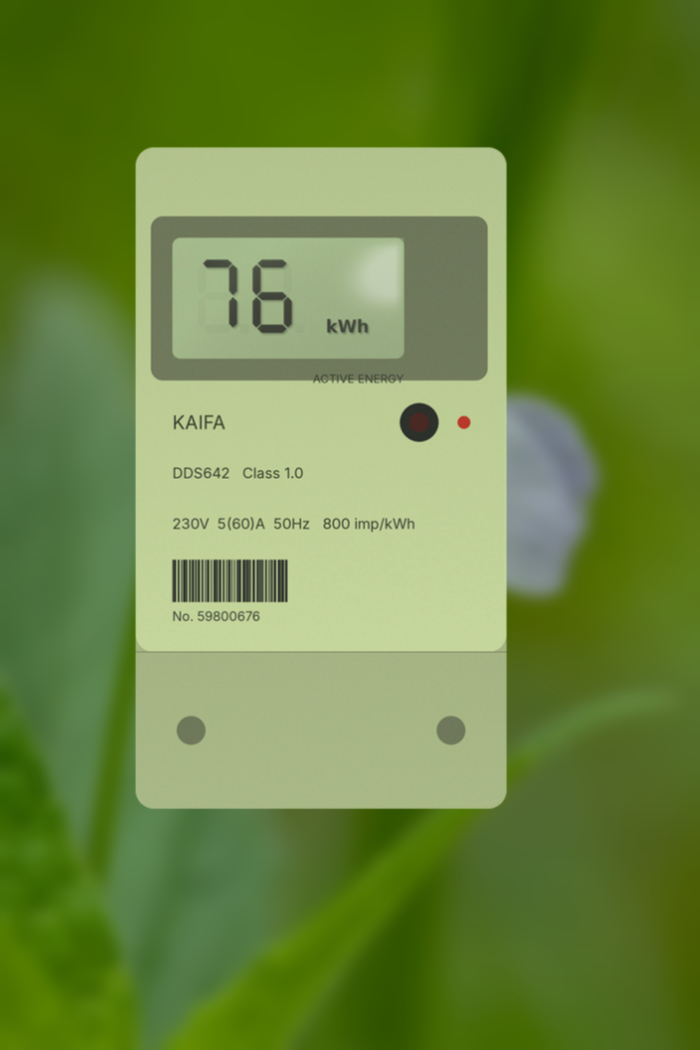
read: 76 kWh
